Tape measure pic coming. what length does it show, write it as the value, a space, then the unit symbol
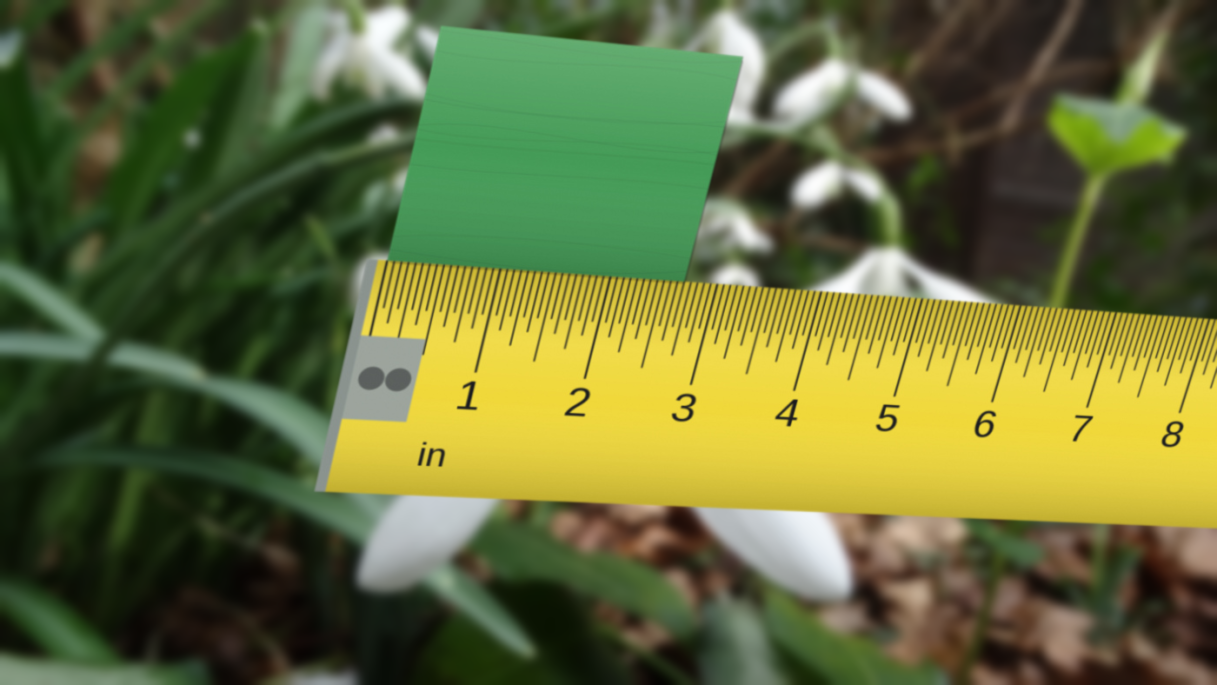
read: 2.6875 in
